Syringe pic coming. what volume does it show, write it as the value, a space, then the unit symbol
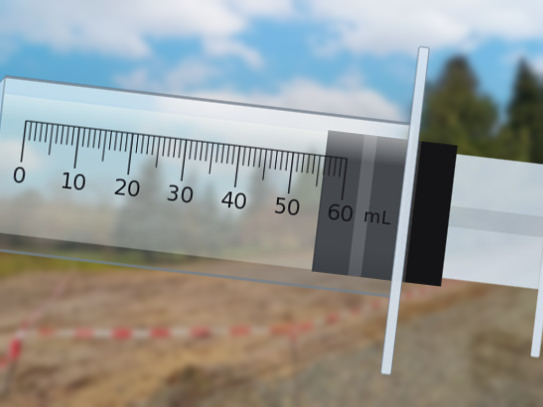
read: 56 mL
